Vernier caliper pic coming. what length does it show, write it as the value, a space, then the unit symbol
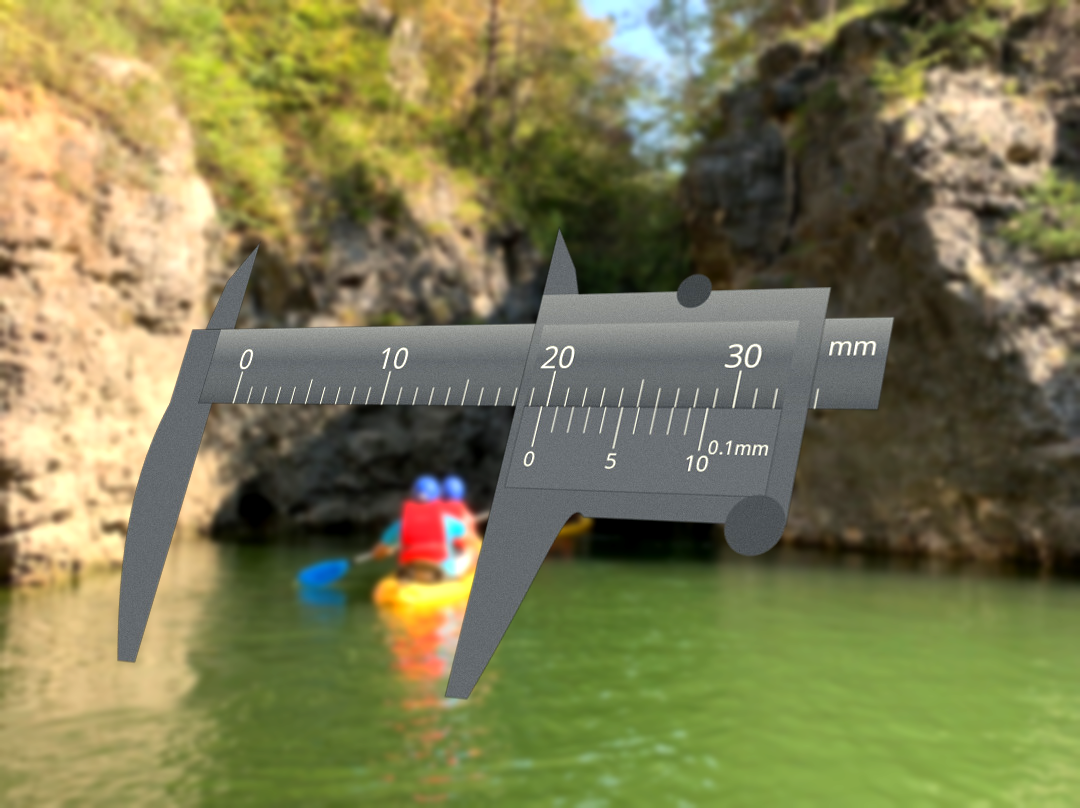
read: 19.7 mm
